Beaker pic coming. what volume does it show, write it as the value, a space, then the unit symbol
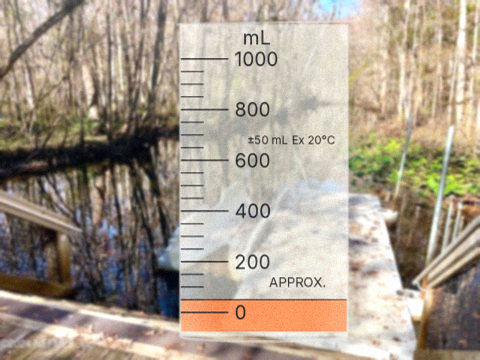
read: 50 mL
